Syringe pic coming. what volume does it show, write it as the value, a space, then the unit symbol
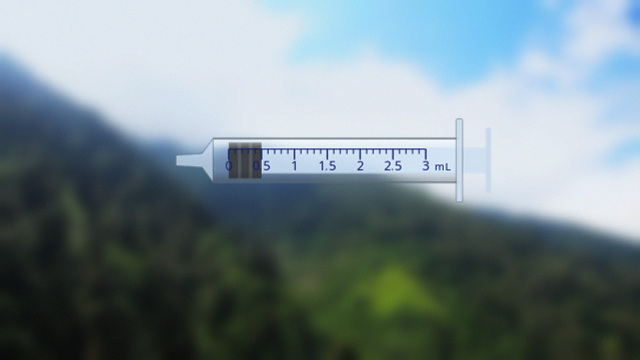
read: 0 mL
